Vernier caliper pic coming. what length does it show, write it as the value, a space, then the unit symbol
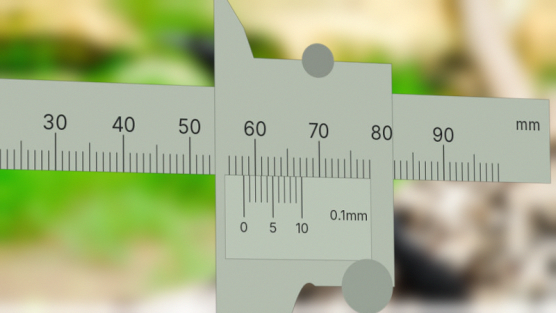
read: 58.2 mm
